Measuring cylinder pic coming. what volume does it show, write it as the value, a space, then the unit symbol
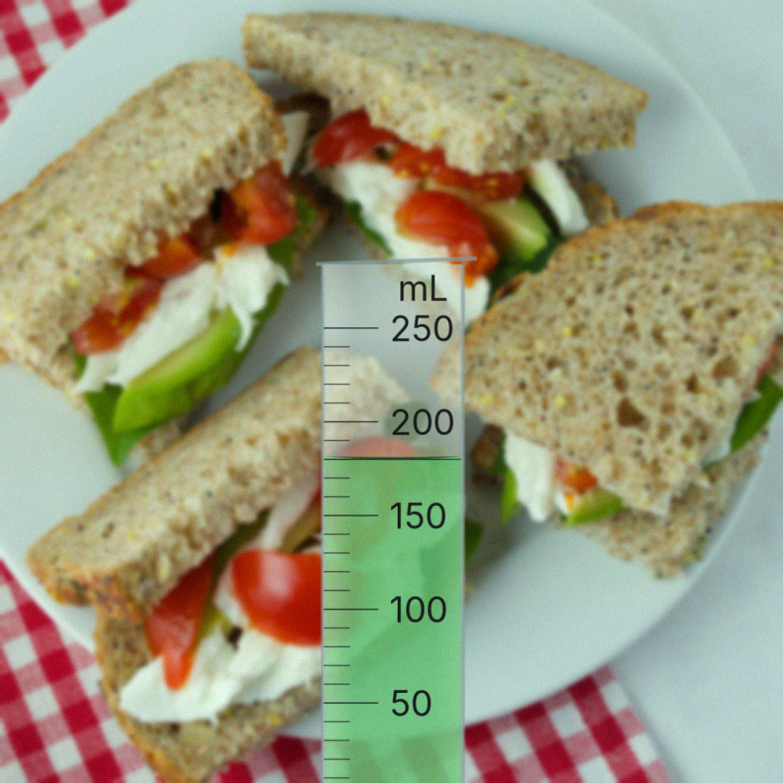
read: 180 mL
